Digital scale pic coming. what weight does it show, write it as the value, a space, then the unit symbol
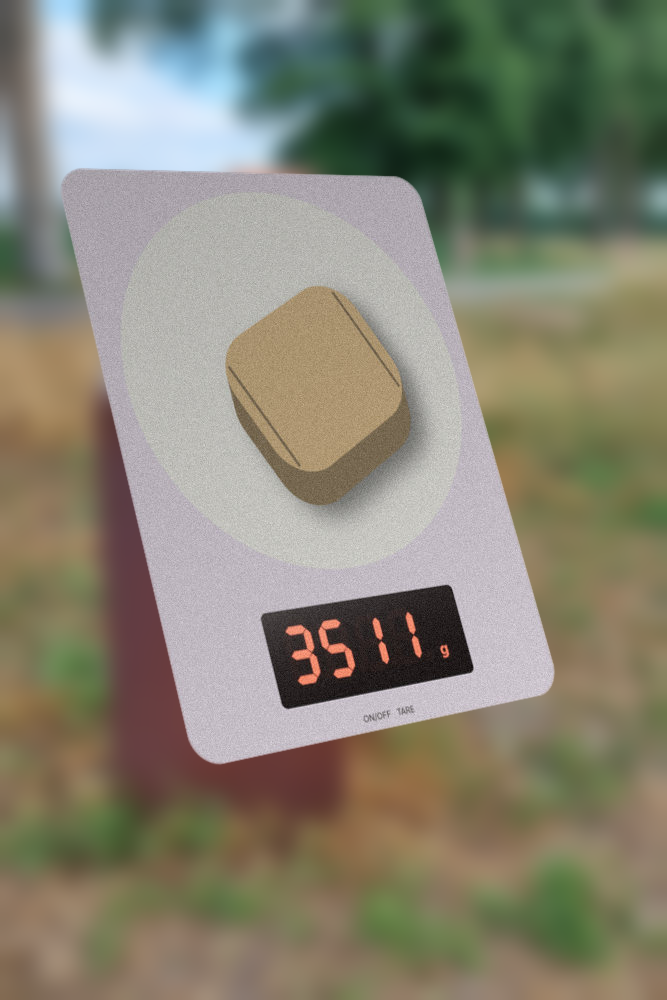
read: 3511 g
